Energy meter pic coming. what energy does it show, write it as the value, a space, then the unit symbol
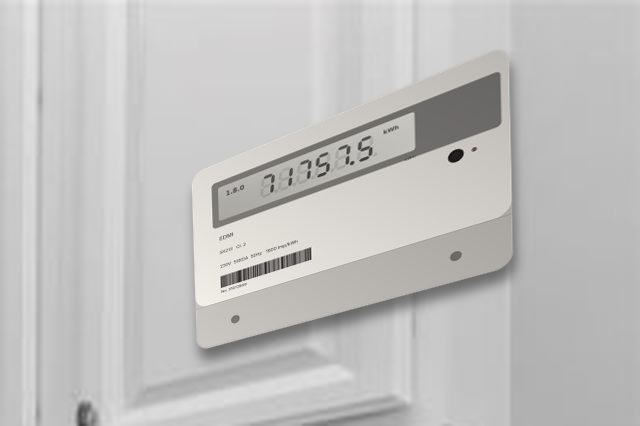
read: 71757.5 kWh
